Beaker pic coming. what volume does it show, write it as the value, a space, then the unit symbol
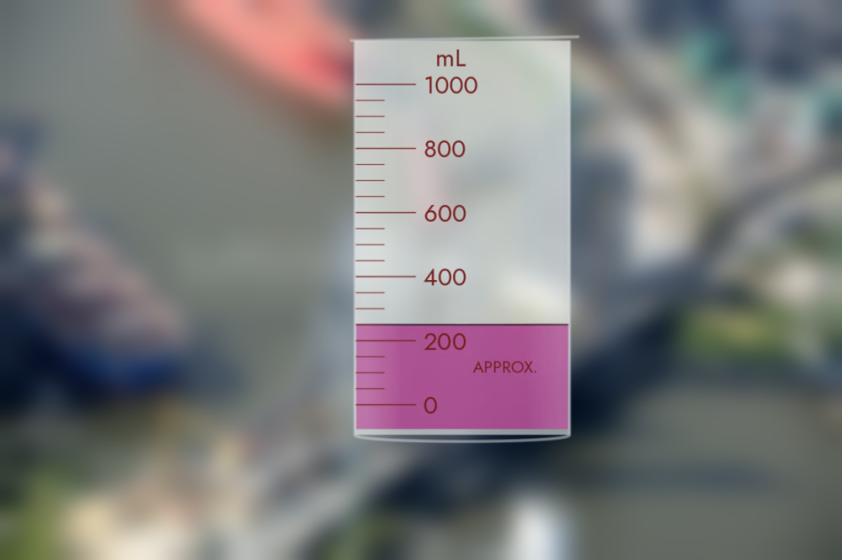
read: 250 mL
